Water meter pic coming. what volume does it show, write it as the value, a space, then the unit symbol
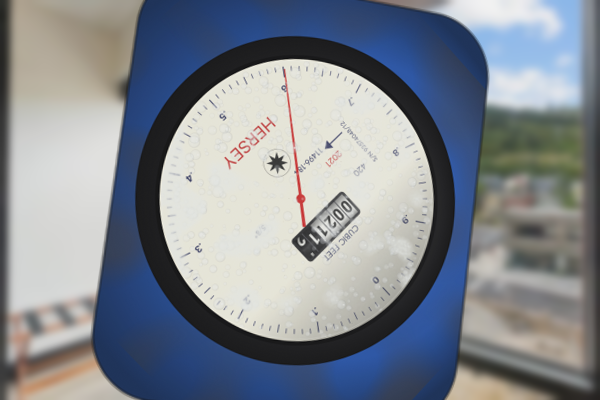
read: 2111.60 ft³
